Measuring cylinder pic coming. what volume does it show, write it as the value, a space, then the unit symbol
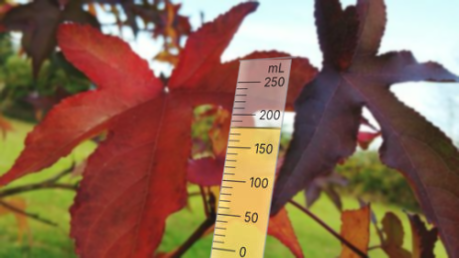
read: 180 mL
